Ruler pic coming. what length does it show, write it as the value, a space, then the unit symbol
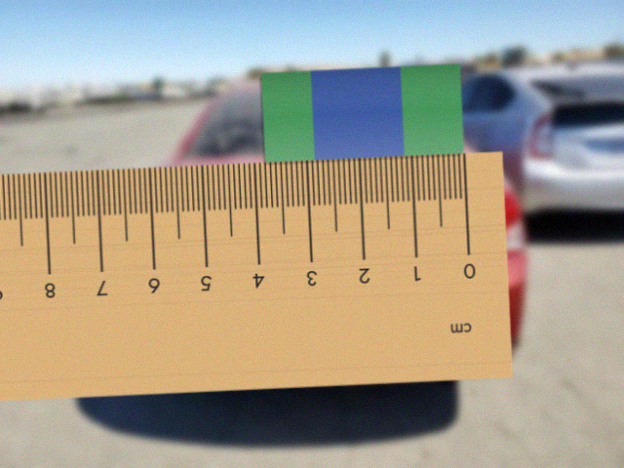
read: 3.8 cm
